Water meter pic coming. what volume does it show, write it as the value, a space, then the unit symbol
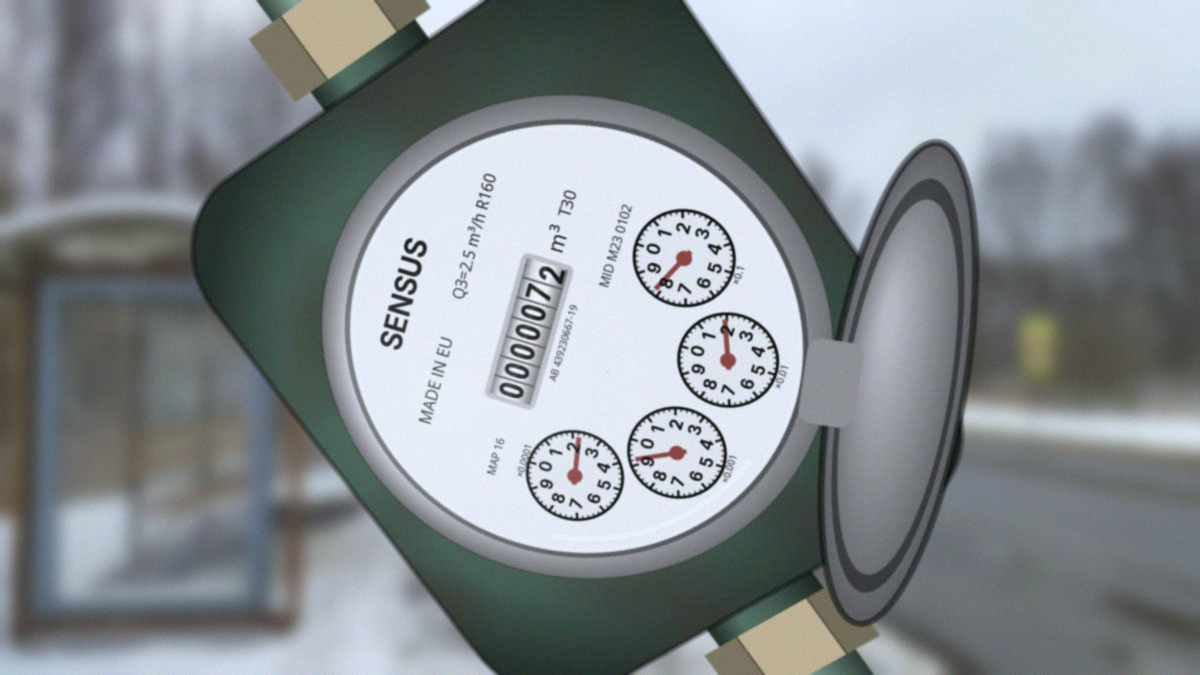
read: 71.8192 m³
